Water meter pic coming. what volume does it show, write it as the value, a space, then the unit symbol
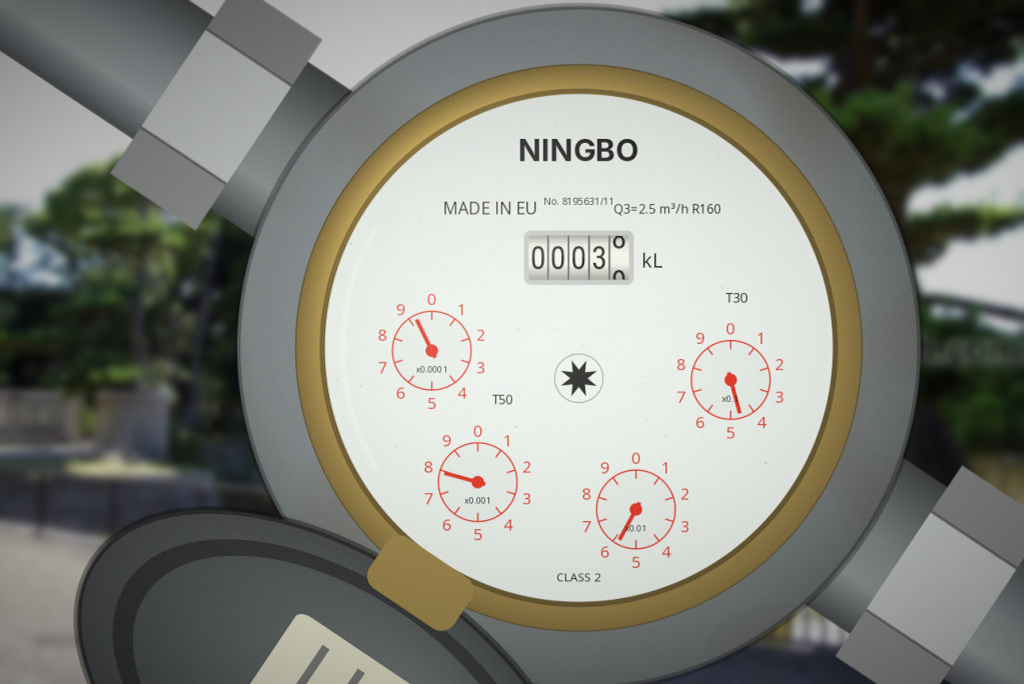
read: 38.4579 kL
